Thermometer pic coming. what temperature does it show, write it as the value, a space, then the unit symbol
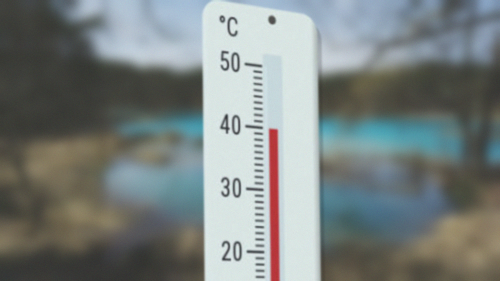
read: 40 °C
